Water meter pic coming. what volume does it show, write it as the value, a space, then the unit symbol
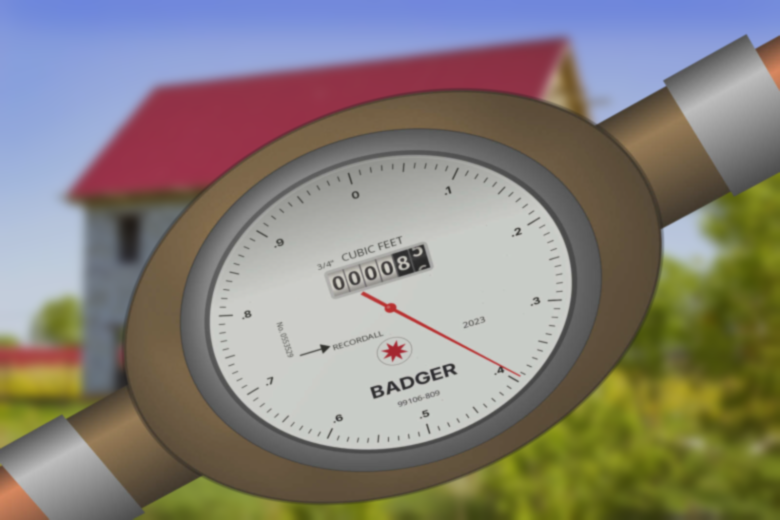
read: 85.39 ft³
